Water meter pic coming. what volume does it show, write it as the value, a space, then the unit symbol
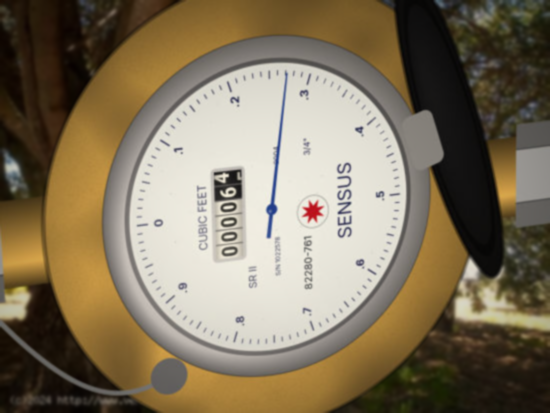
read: 64.27 ft³
